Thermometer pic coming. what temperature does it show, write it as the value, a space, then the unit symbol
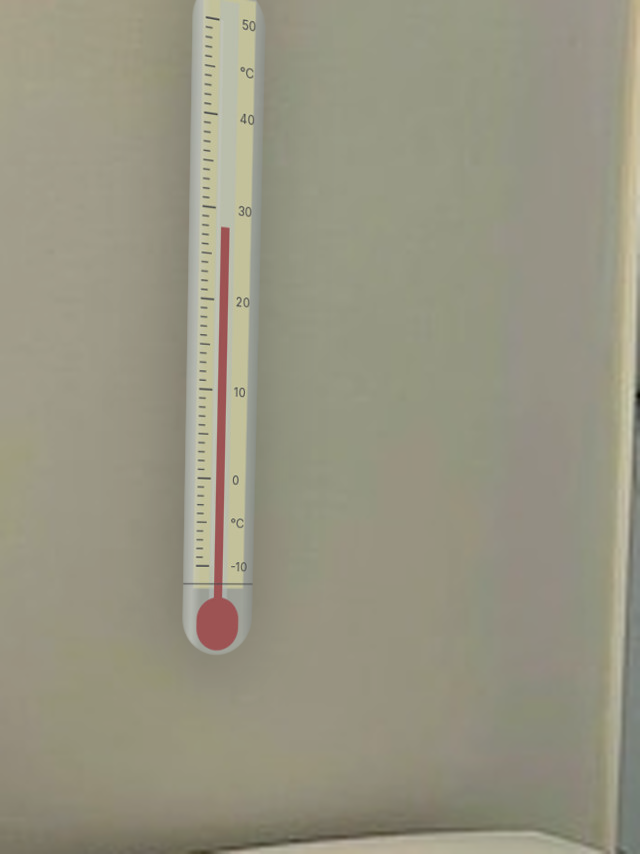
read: 28 °C
